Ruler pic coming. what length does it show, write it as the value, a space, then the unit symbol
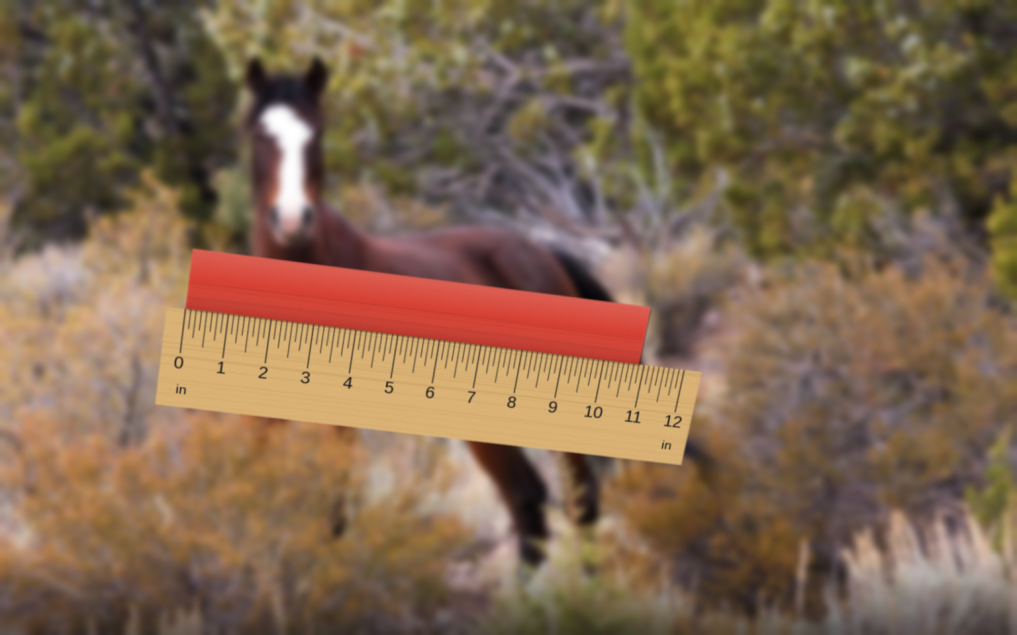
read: 10.875 in
